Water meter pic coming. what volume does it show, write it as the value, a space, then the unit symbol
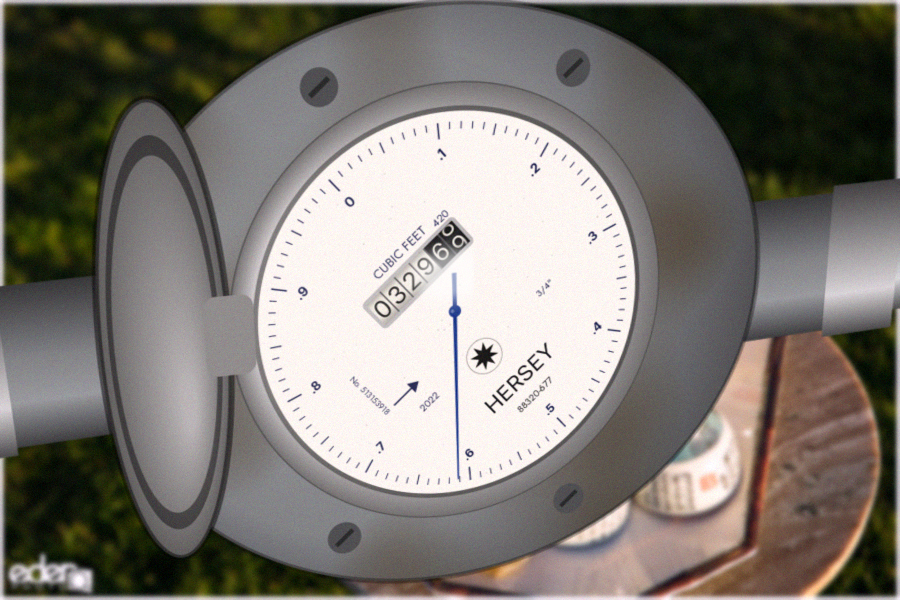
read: 32968.61 ft³
